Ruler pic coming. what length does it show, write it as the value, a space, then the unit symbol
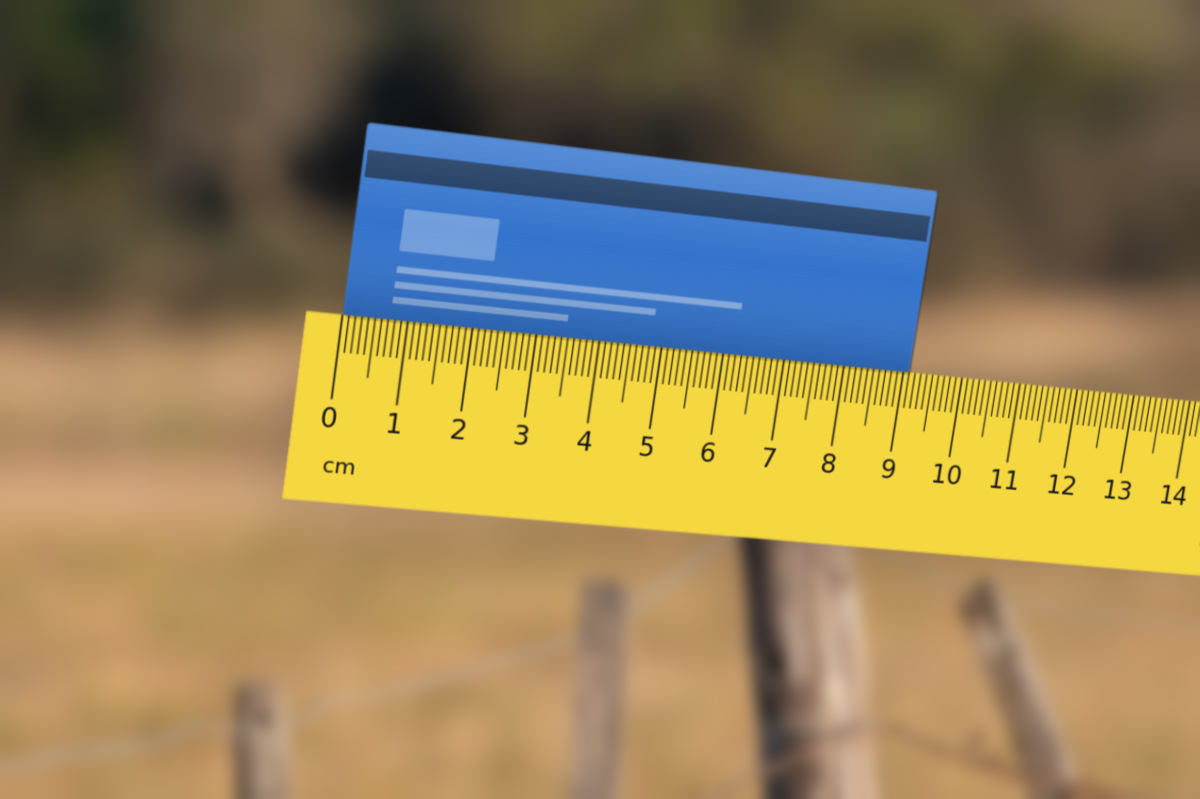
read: 9.1 cm
